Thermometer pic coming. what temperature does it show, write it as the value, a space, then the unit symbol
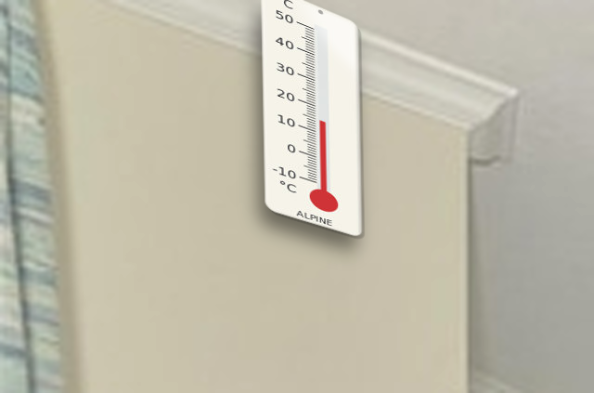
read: 15 °C
